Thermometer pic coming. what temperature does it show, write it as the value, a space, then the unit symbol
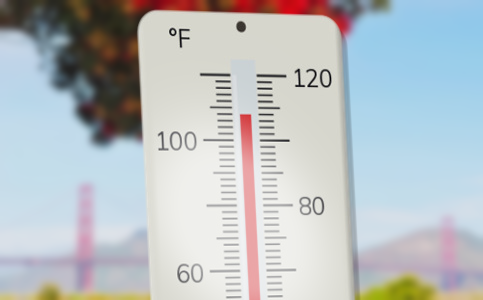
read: 108 °F
